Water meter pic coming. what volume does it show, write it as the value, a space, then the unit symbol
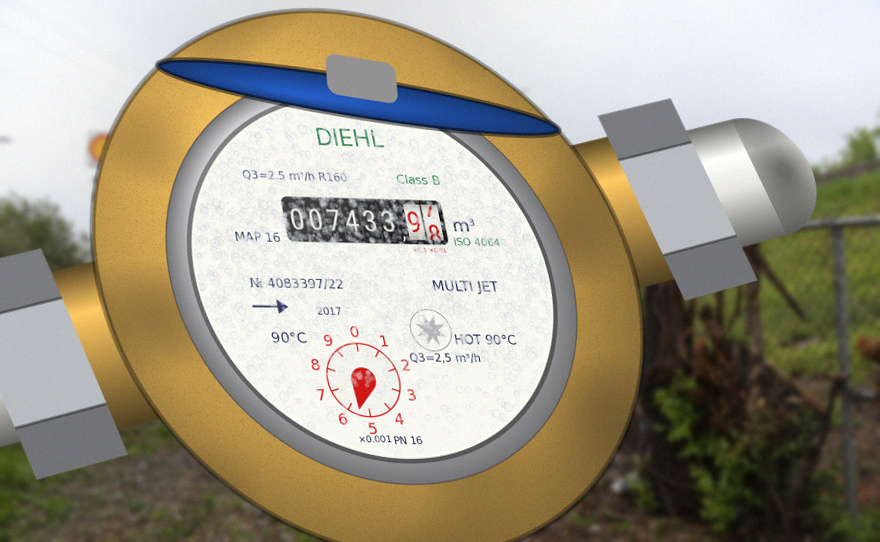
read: 7433.975 m³
